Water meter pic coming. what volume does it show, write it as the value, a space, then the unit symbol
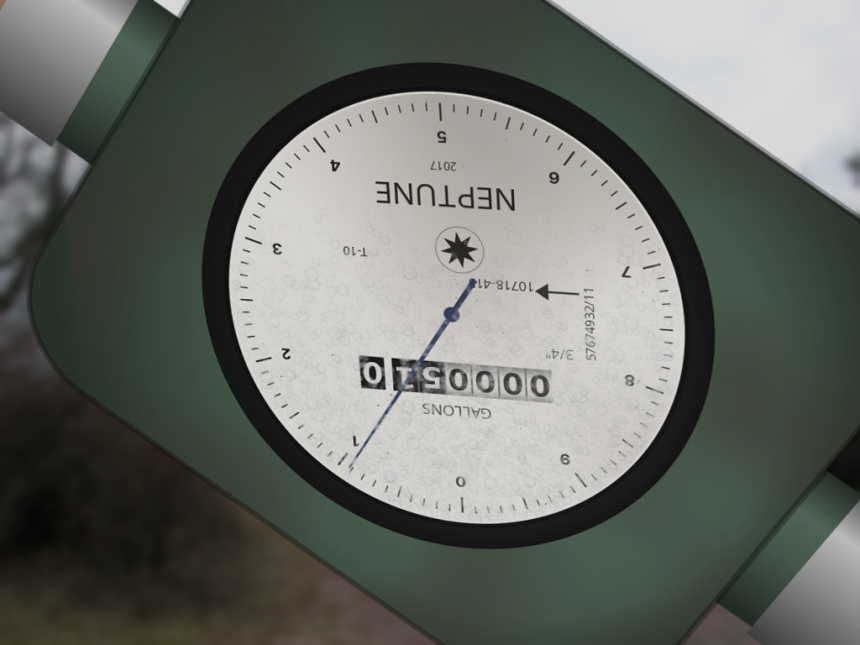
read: 510.9 gal
